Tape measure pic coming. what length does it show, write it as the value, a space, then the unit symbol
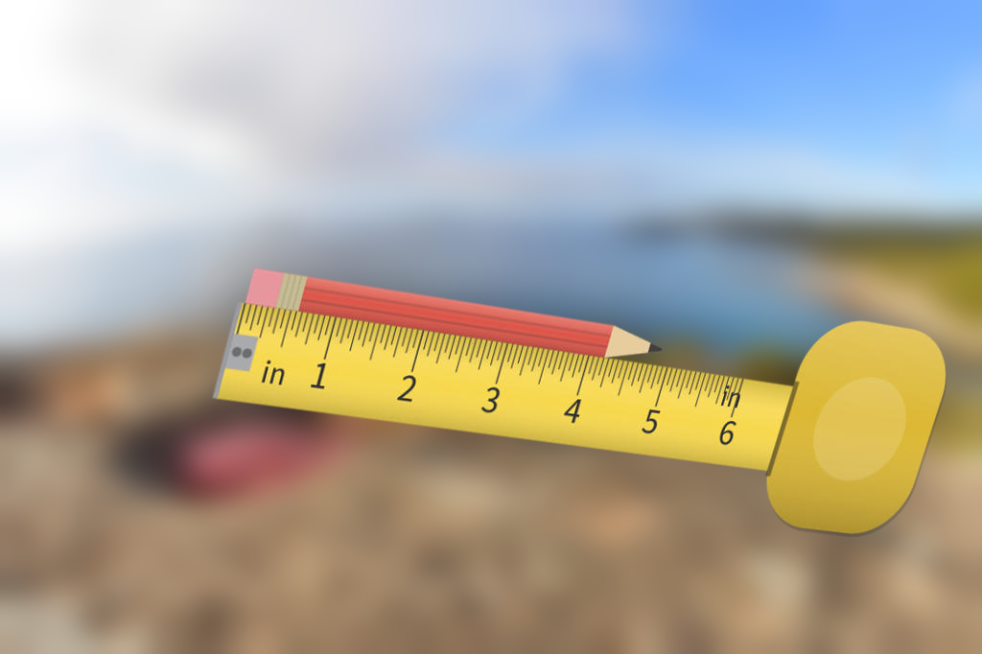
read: 4.875 in
